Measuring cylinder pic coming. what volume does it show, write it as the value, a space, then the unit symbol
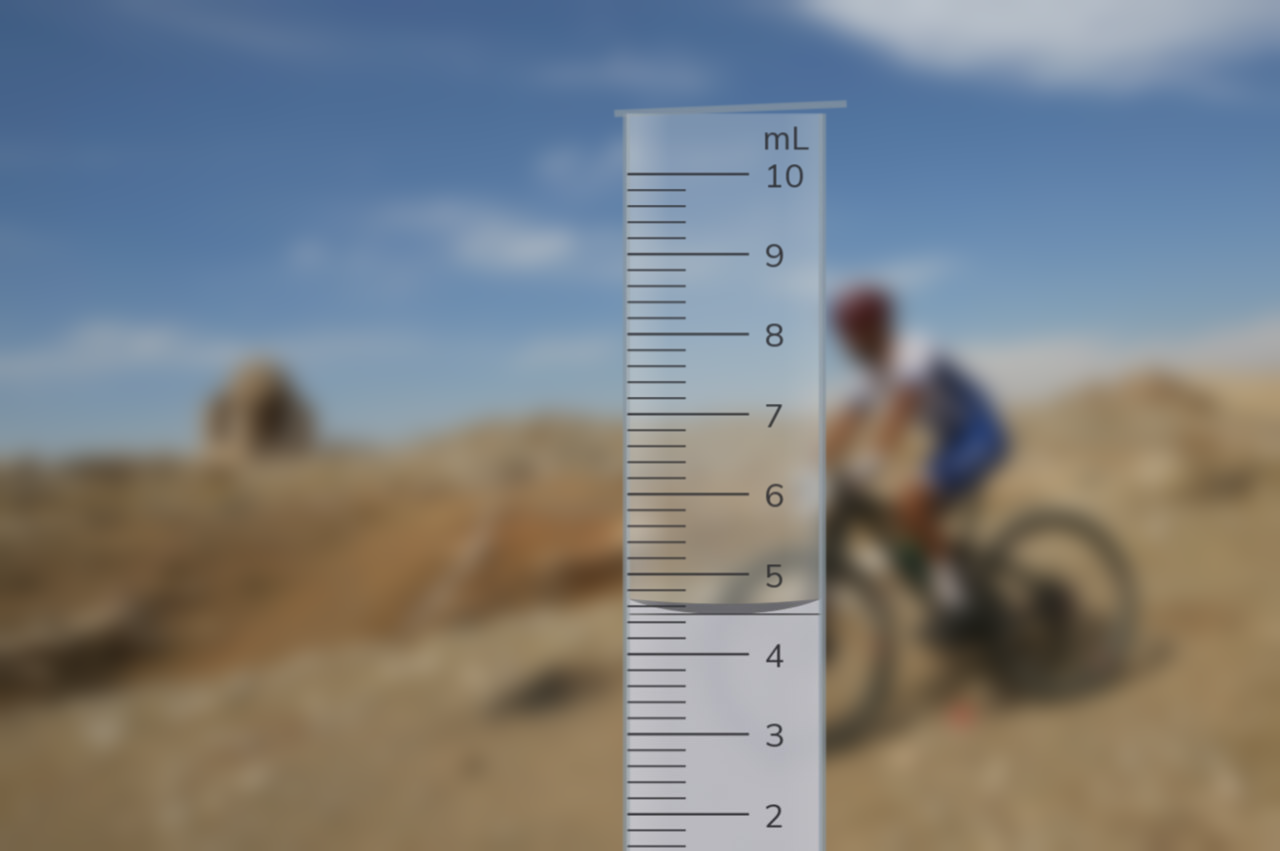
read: 4.5 mL
